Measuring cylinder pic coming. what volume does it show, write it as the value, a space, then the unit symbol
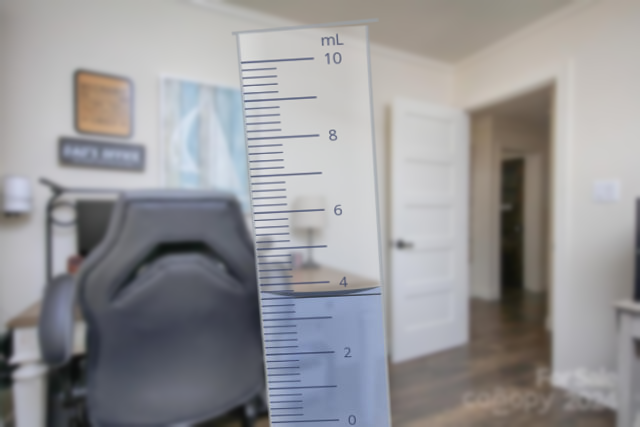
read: 3.6 mL
